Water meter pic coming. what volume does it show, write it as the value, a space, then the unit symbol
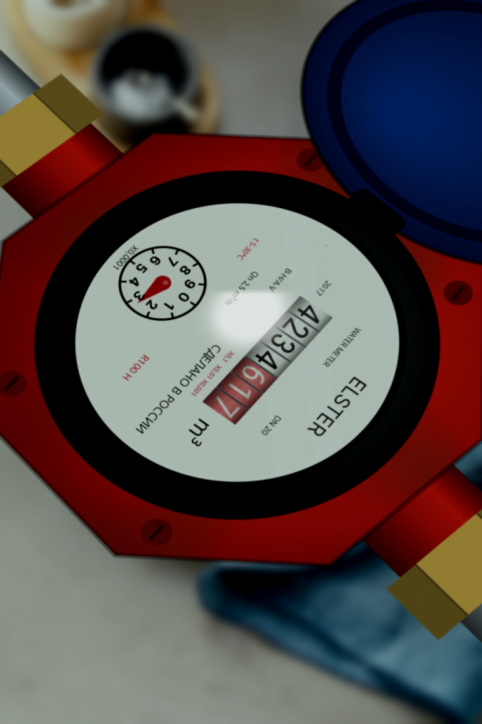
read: 4234.6172 m³
